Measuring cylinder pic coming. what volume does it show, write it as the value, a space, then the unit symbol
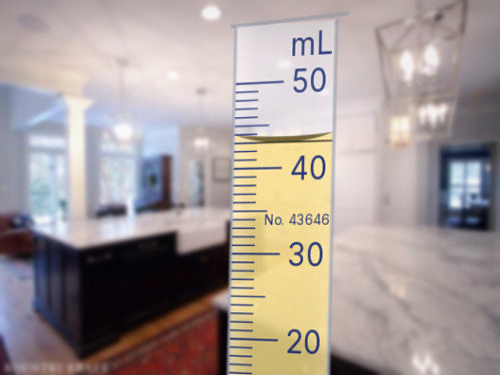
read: 43 mL
